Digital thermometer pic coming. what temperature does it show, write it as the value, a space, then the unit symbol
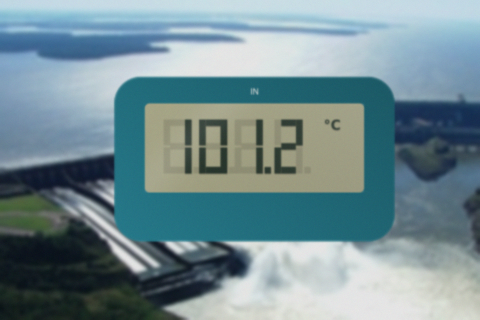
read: 101.2 °C
